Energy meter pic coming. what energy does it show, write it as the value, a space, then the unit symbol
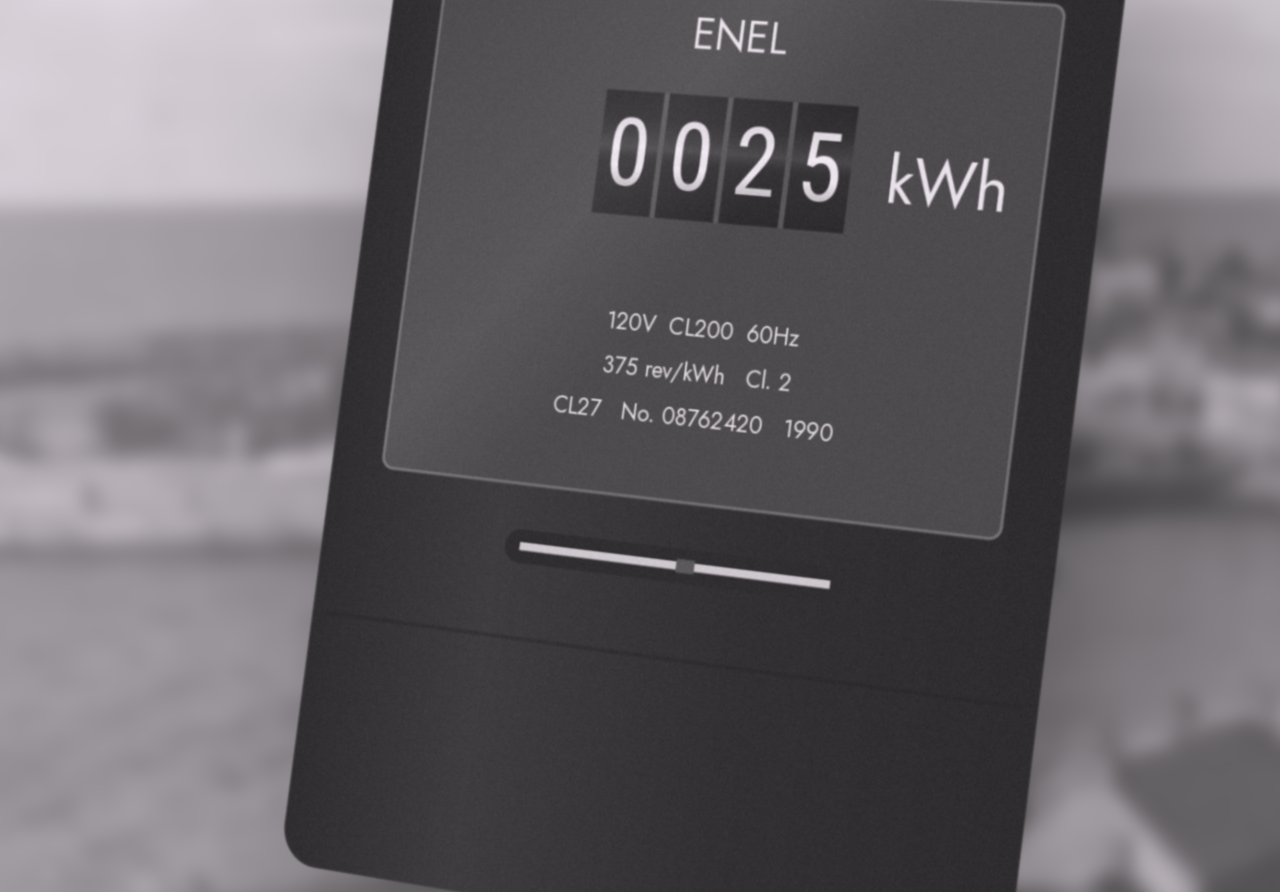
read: 25 kWh
